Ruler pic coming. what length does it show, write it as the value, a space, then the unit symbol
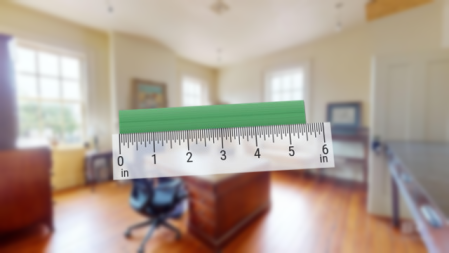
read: 5.5 in
